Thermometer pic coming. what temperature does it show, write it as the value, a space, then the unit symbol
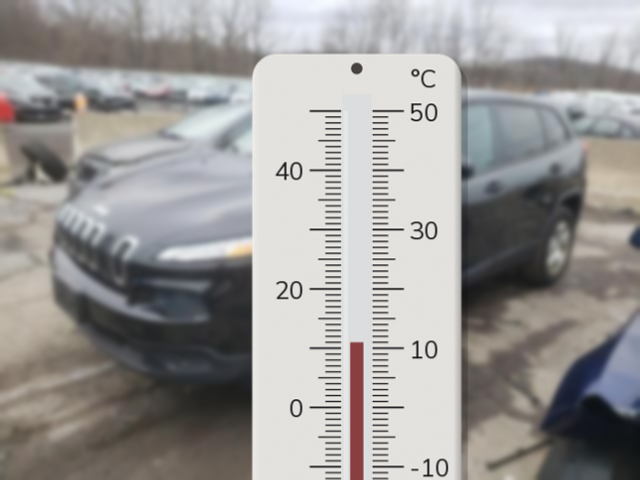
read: 11 °C
